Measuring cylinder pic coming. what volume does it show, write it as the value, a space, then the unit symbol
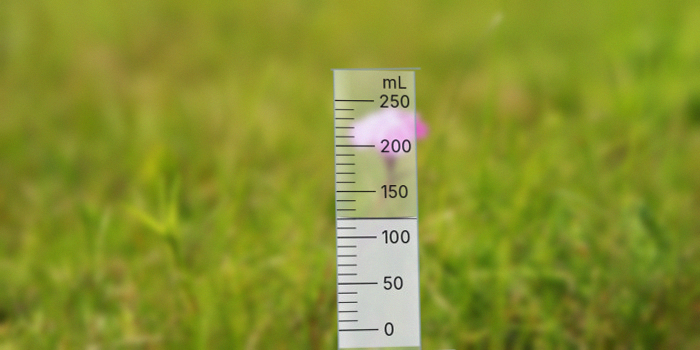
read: 120 mL
